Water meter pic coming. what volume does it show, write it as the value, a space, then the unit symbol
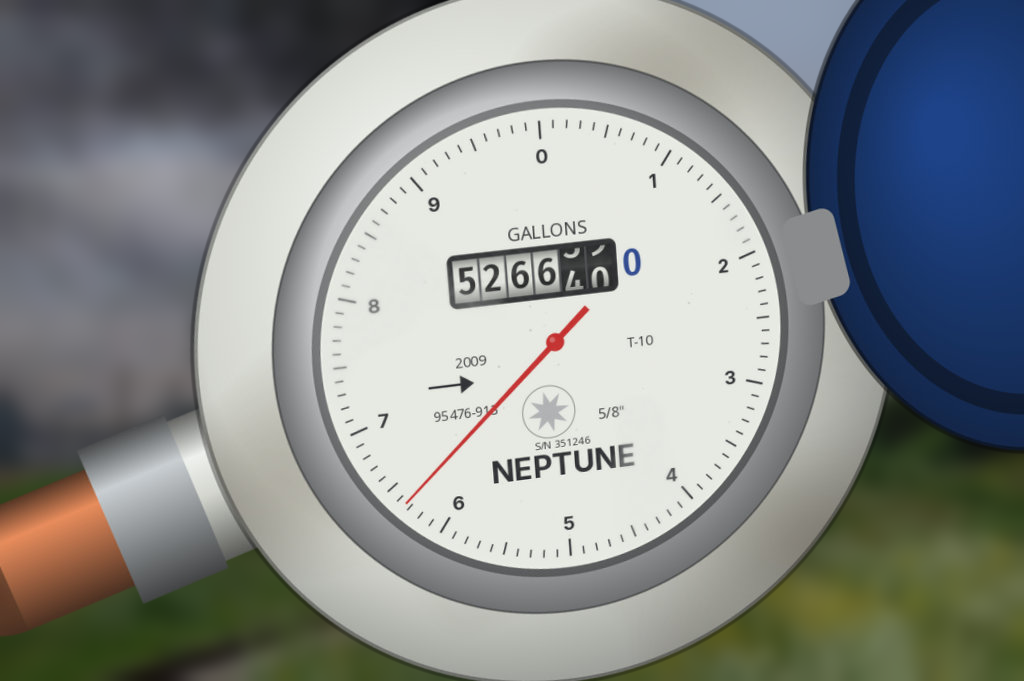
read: 5266396.3 gal
